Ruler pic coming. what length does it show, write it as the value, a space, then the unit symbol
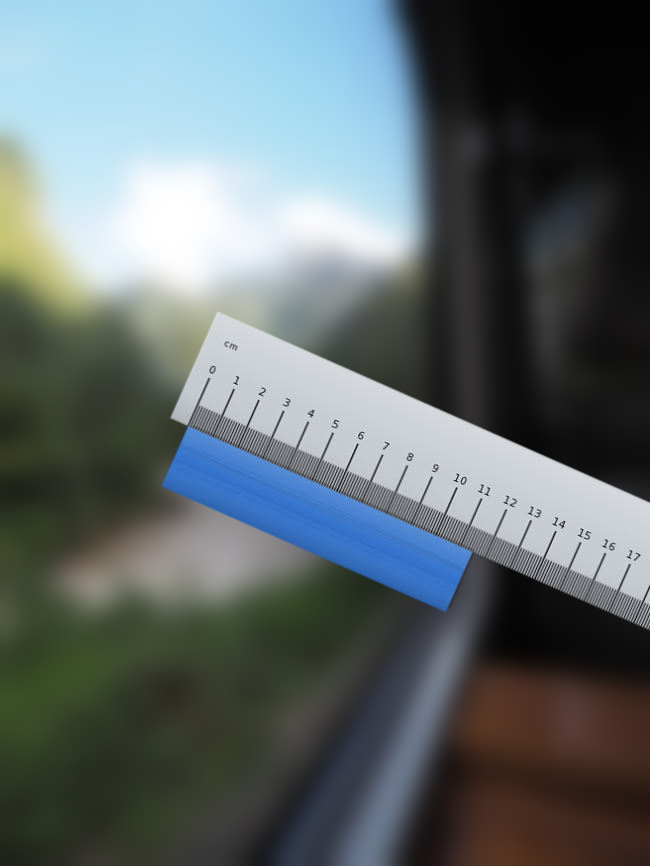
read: 11.5 cm
